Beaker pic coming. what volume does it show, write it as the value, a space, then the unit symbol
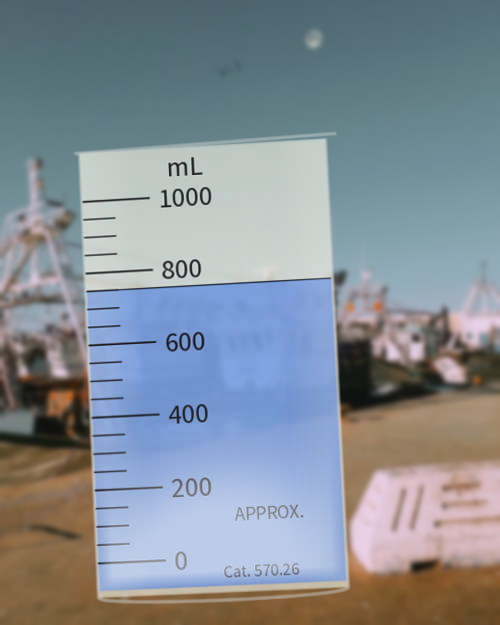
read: 750 mL
